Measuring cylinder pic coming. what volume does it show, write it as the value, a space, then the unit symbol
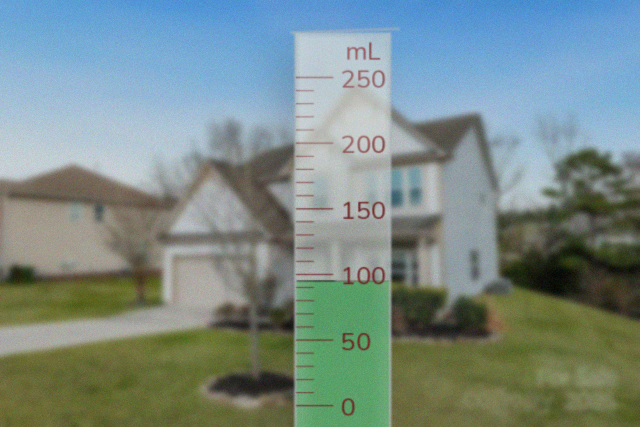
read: 95 mL
